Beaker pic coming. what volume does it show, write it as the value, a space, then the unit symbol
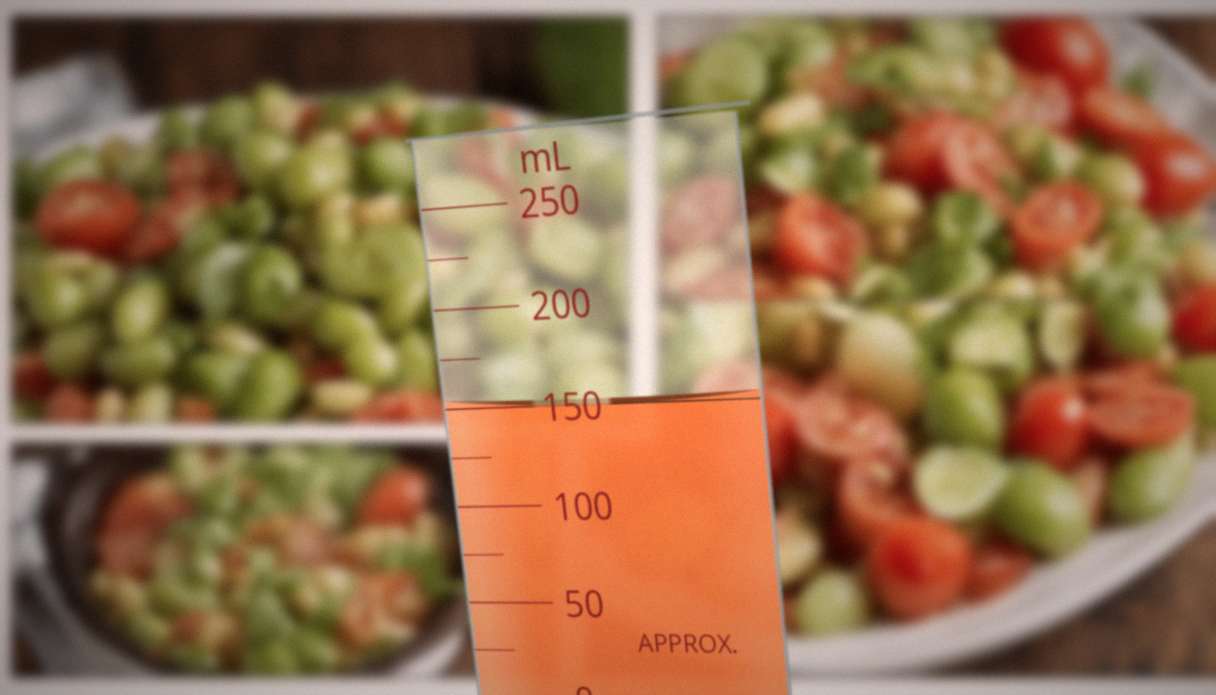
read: 150 mL
